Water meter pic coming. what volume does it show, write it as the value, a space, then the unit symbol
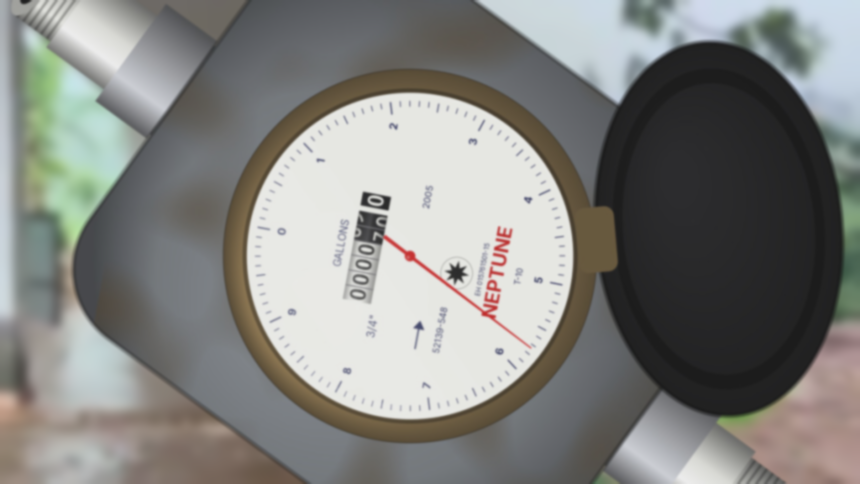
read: 695.7 gal
